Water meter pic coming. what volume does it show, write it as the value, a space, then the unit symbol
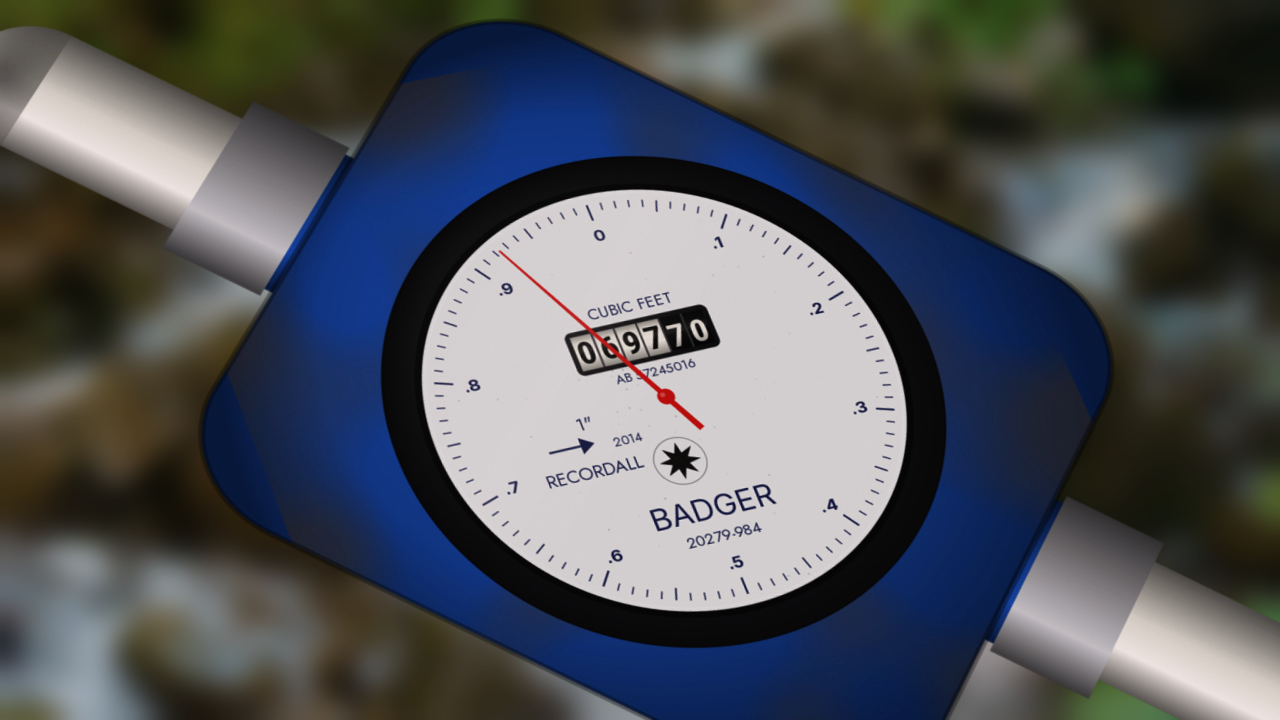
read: 69769.92 ft³
